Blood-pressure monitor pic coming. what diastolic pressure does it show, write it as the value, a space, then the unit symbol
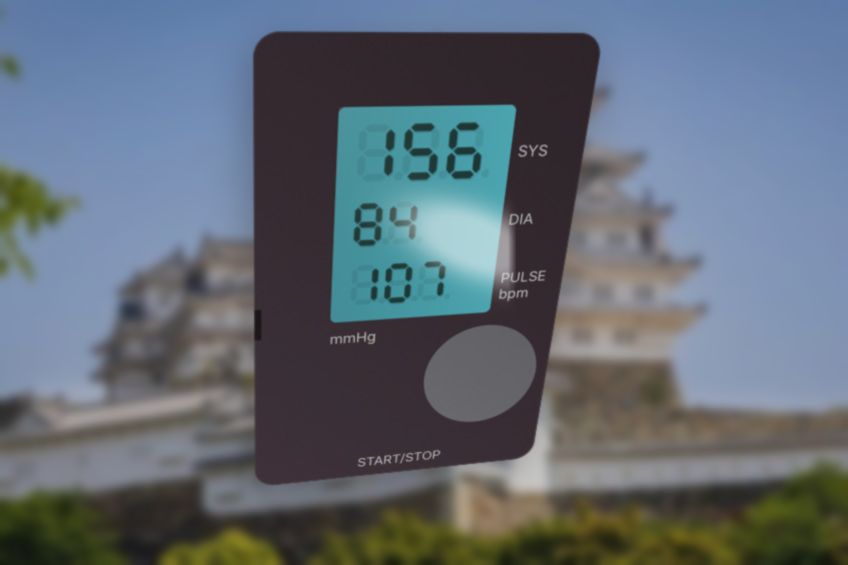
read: 84 mmHg
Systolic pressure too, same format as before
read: 156 mmHg
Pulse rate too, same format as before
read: 107 bpm
